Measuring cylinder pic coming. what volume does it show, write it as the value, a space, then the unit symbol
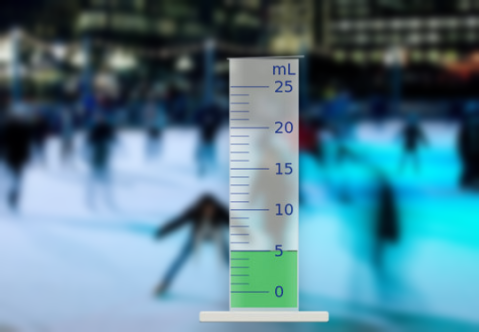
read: 5 mL
